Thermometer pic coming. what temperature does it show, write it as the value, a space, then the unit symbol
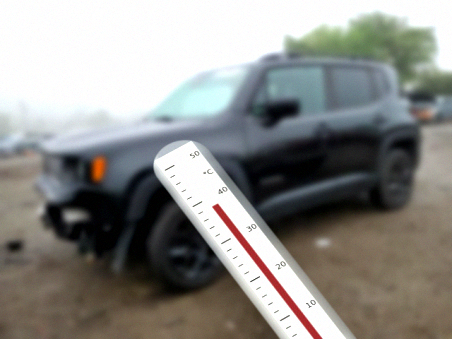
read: 38 °C
